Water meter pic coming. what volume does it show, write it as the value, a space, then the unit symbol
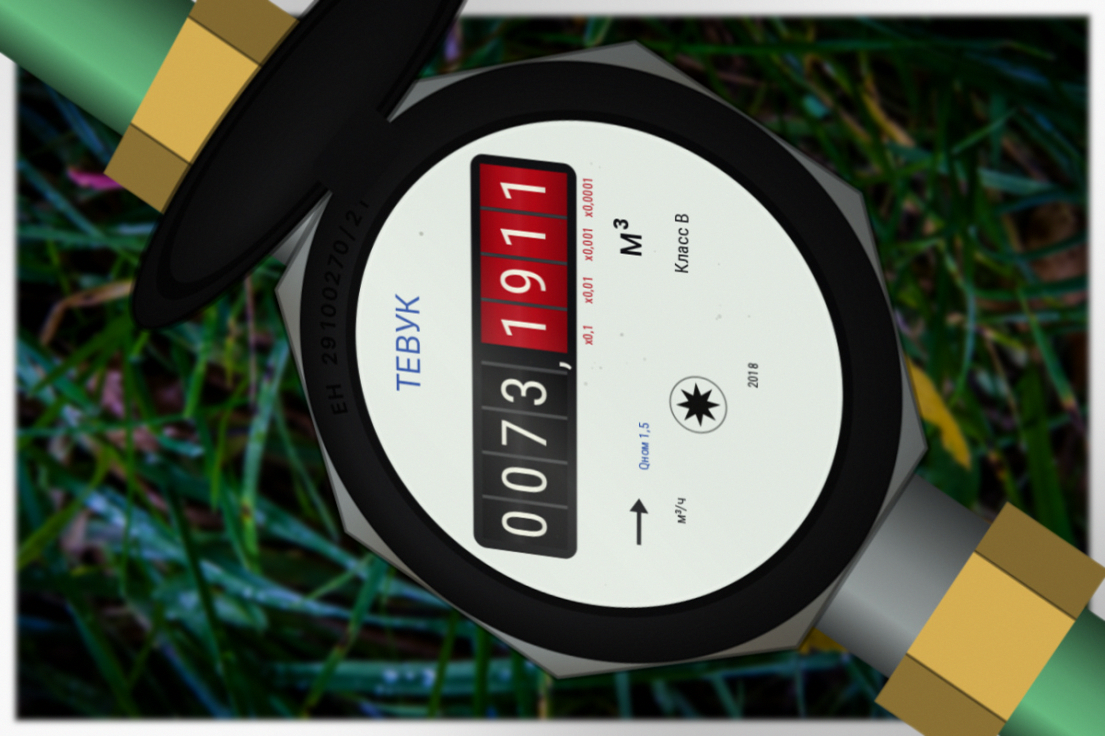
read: 73.1911 m³
